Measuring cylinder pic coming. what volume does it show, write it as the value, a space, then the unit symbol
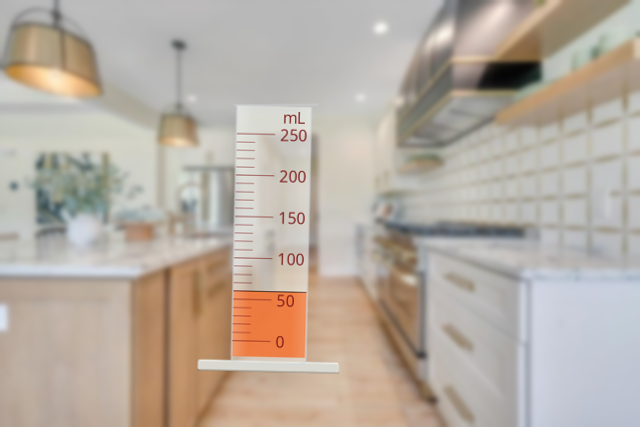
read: 60 mL
